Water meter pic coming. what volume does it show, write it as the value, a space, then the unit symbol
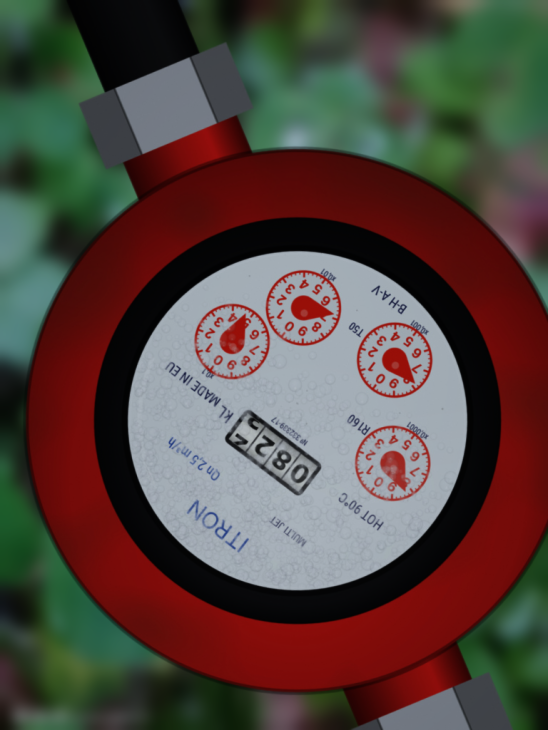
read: 822.4678 kL
